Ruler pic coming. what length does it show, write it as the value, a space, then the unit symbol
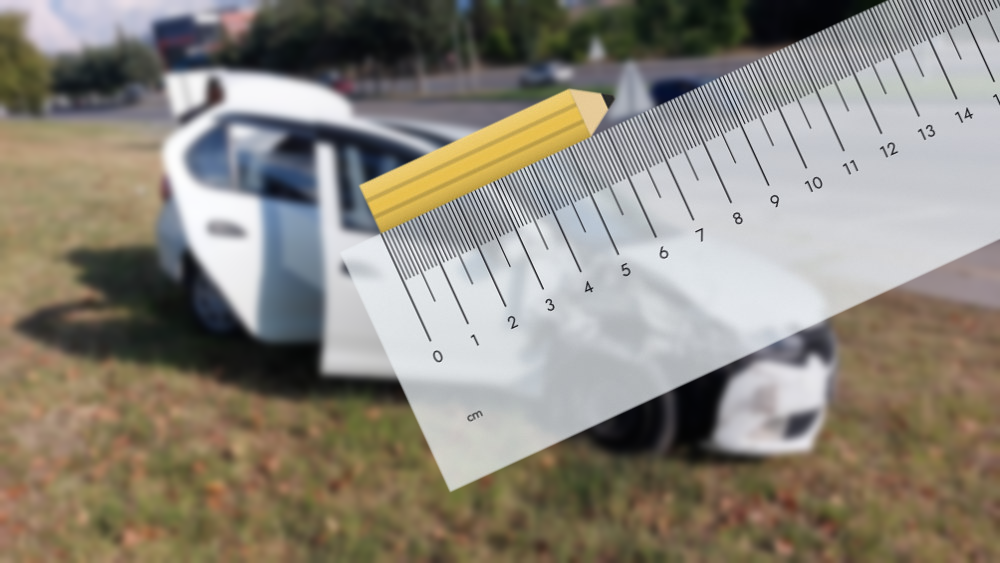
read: 6.5 cm
